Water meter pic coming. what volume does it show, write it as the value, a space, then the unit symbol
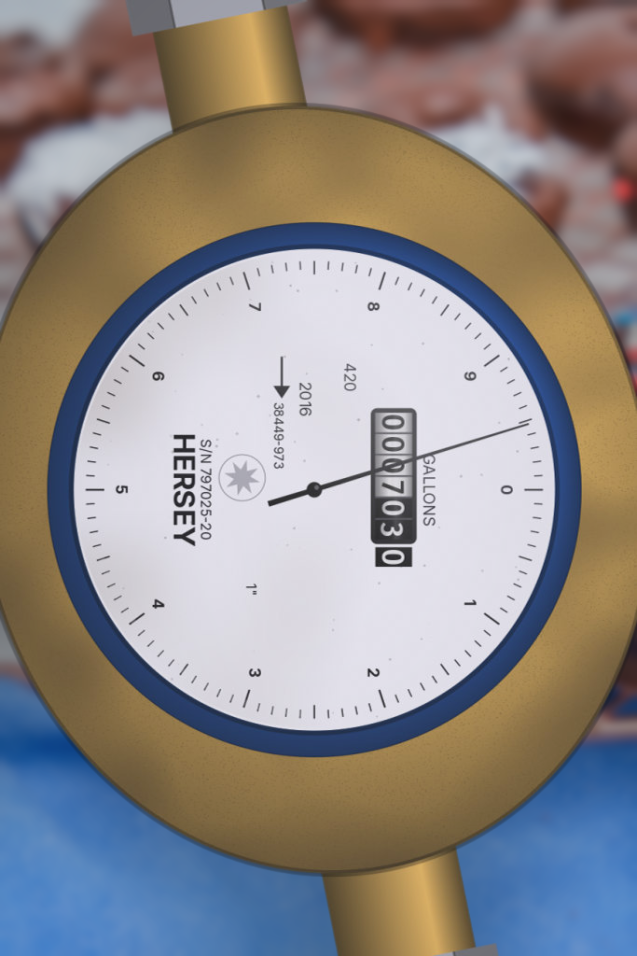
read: 7029.5 gal
